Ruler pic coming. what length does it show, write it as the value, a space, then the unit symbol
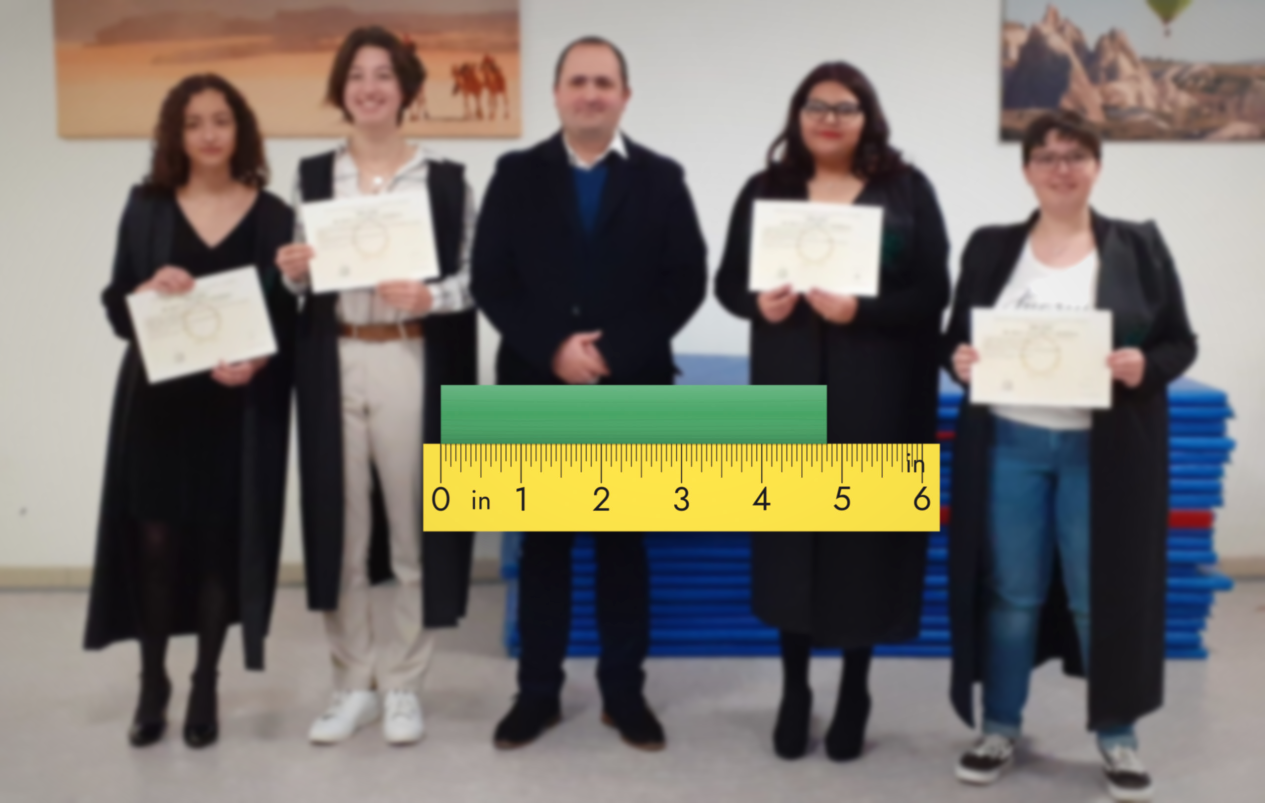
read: 4.8125 in
